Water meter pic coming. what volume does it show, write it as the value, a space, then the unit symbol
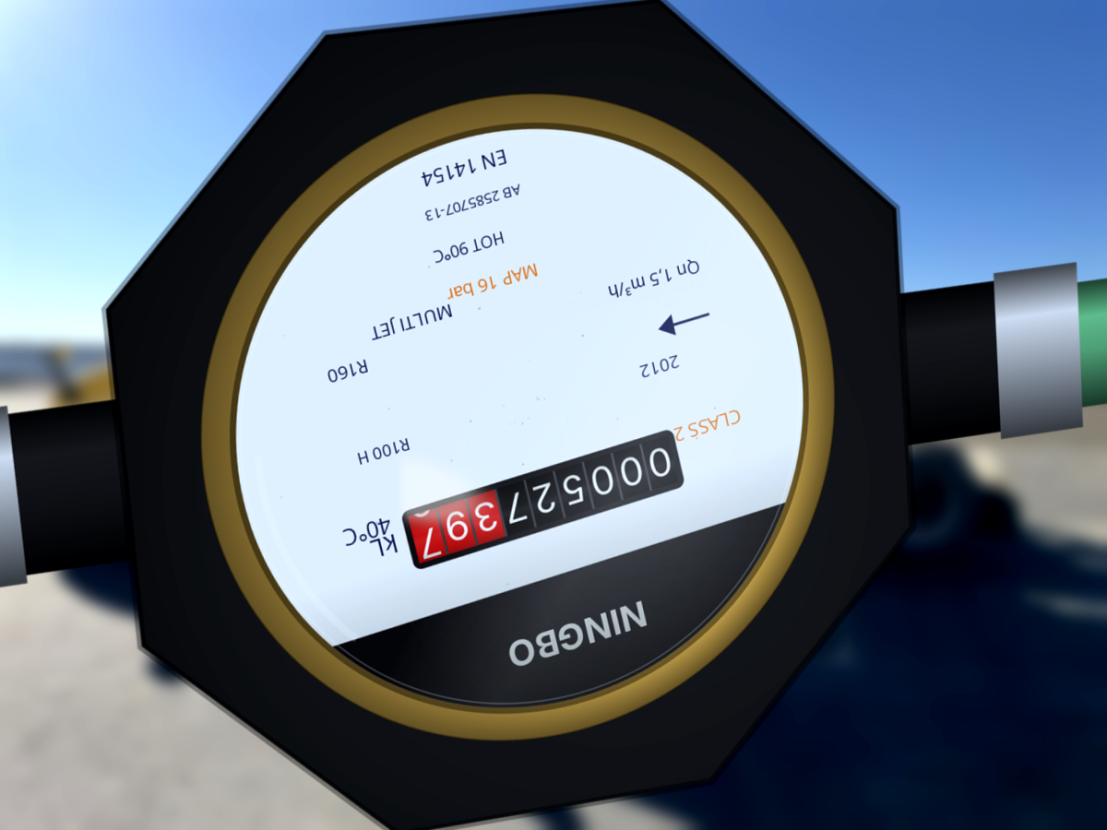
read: 527.397 kL
